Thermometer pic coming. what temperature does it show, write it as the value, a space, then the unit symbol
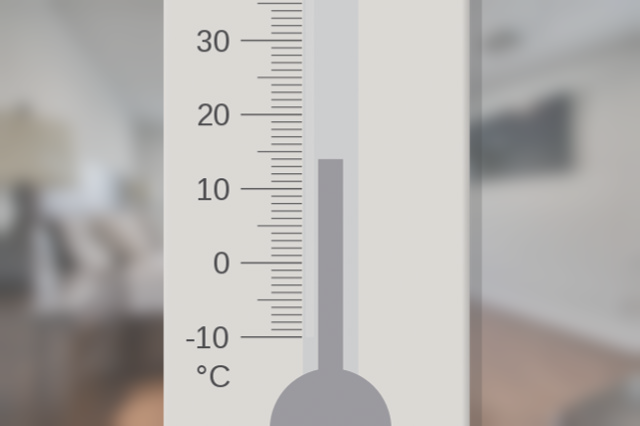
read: 14 °C
